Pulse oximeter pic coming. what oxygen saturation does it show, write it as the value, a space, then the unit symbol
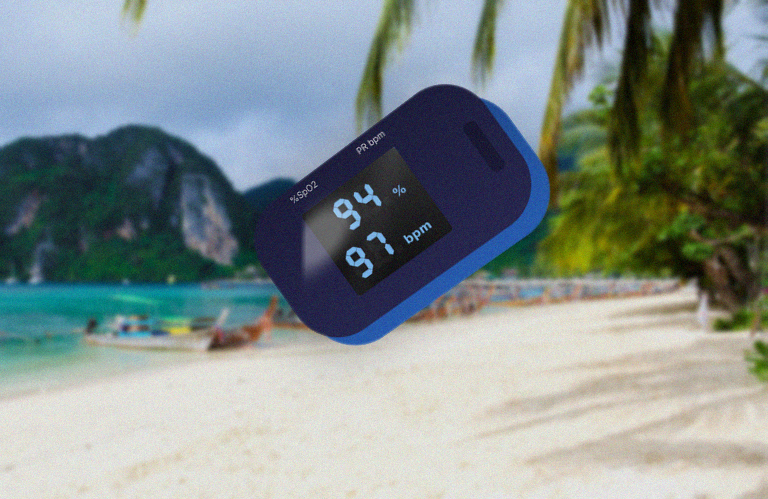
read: 94 %
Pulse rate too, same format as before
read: 97 bpm
